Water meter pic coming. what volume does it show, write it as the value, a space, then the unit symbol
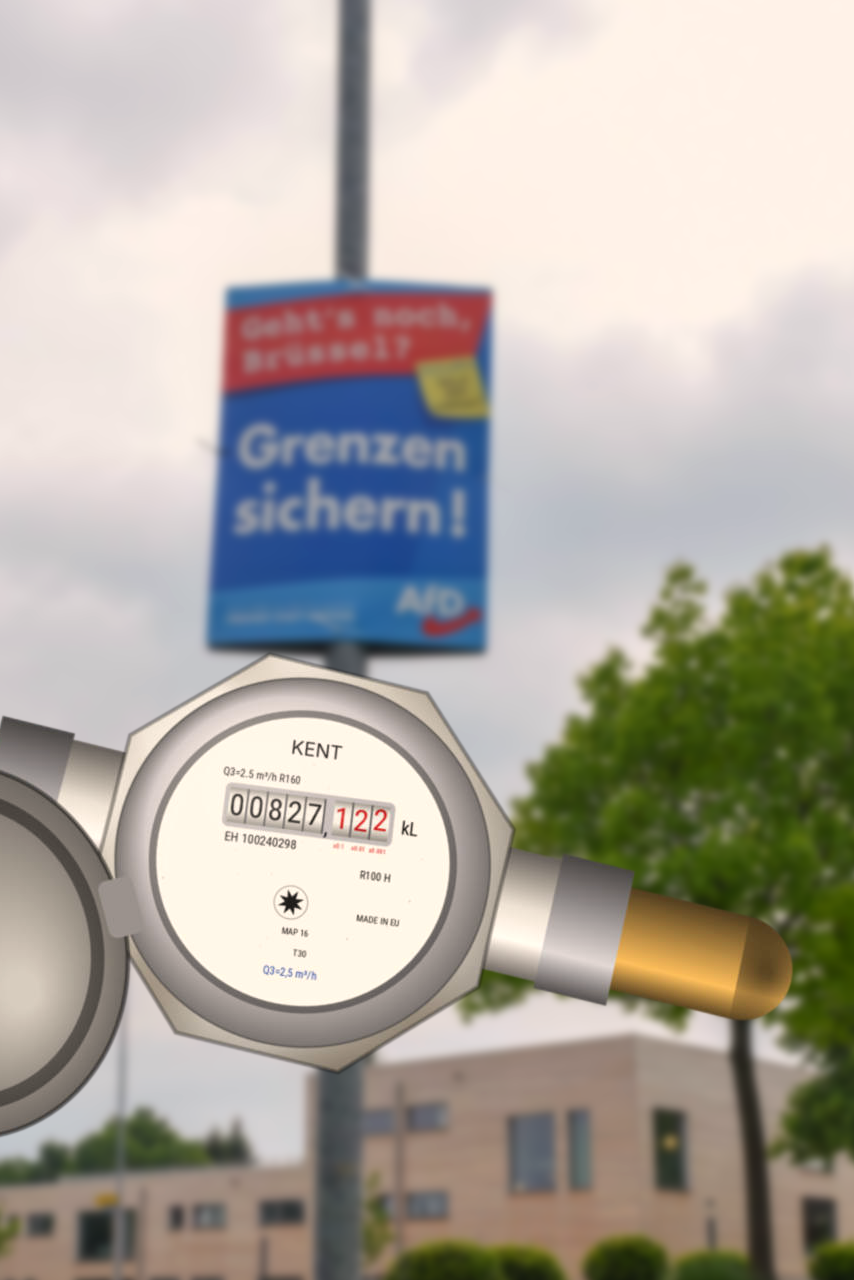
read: 827.122 kL
